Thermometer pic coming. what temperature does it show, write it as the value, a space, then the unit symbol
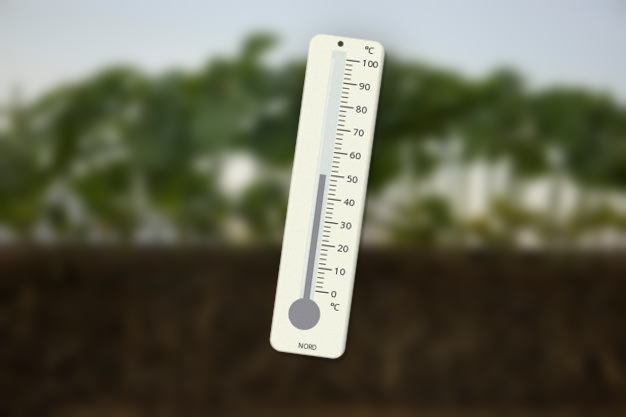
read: 50 °C
